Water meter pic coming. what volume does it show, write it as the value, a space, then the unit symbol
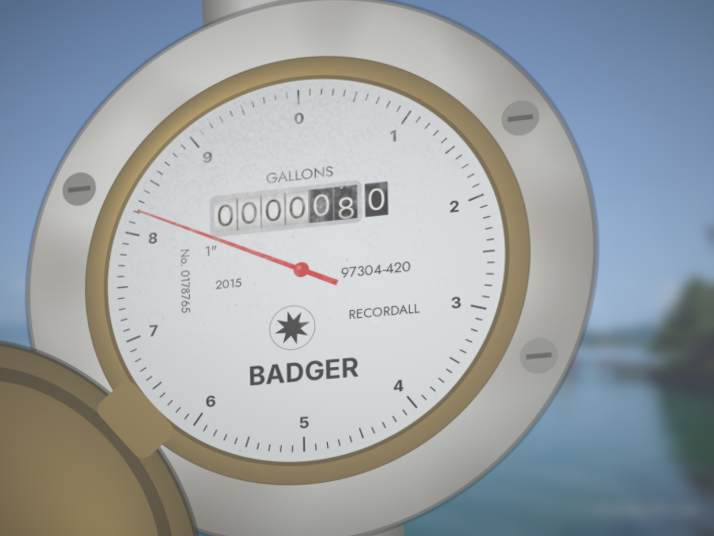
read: 78.2 gal
